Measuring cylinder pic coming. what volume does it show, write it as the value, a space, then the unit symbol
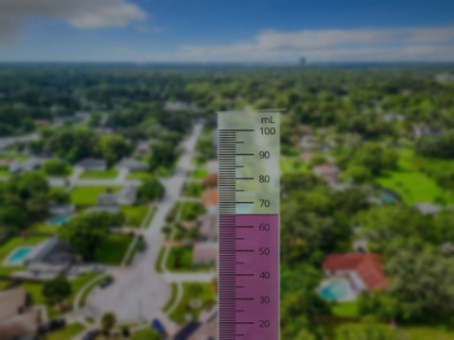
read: 65 mL
